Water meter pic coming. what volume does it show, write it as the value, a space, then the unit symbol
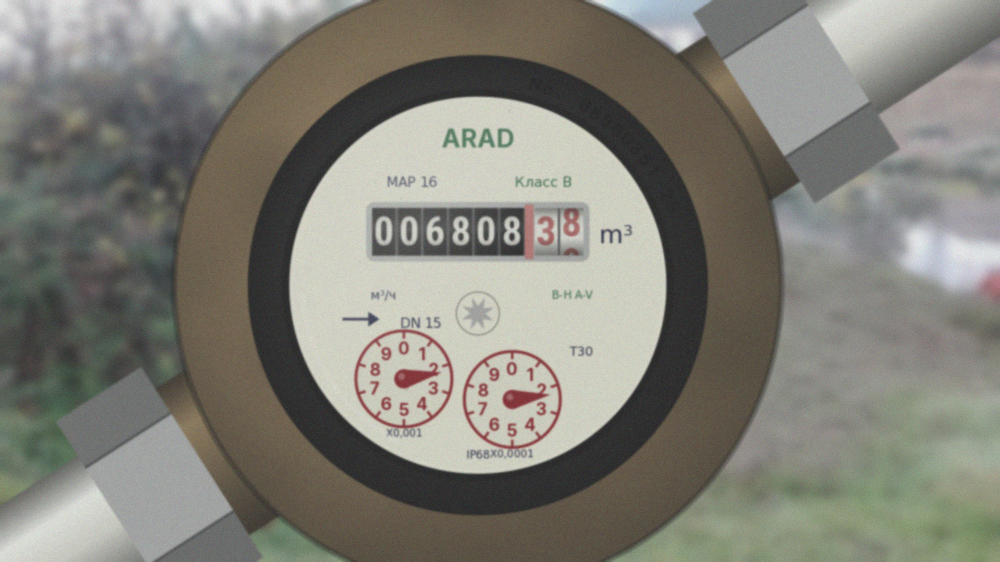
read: 6808.3822 m³
